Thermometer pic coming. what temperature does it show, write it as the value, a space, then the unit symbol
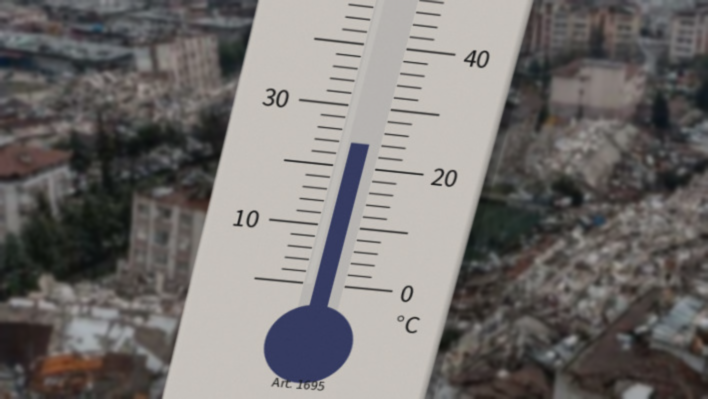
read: 24 °C
